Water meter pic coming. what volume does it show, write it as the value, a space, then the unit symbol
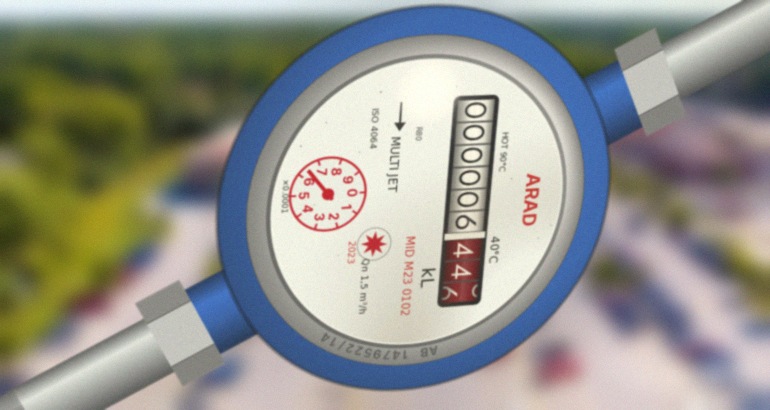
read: 6.4456 kL
